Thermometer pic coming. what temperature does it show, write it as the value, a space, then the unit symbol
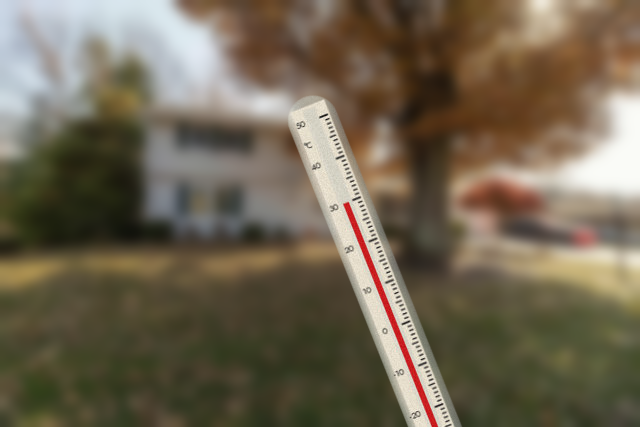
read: 30 °C
